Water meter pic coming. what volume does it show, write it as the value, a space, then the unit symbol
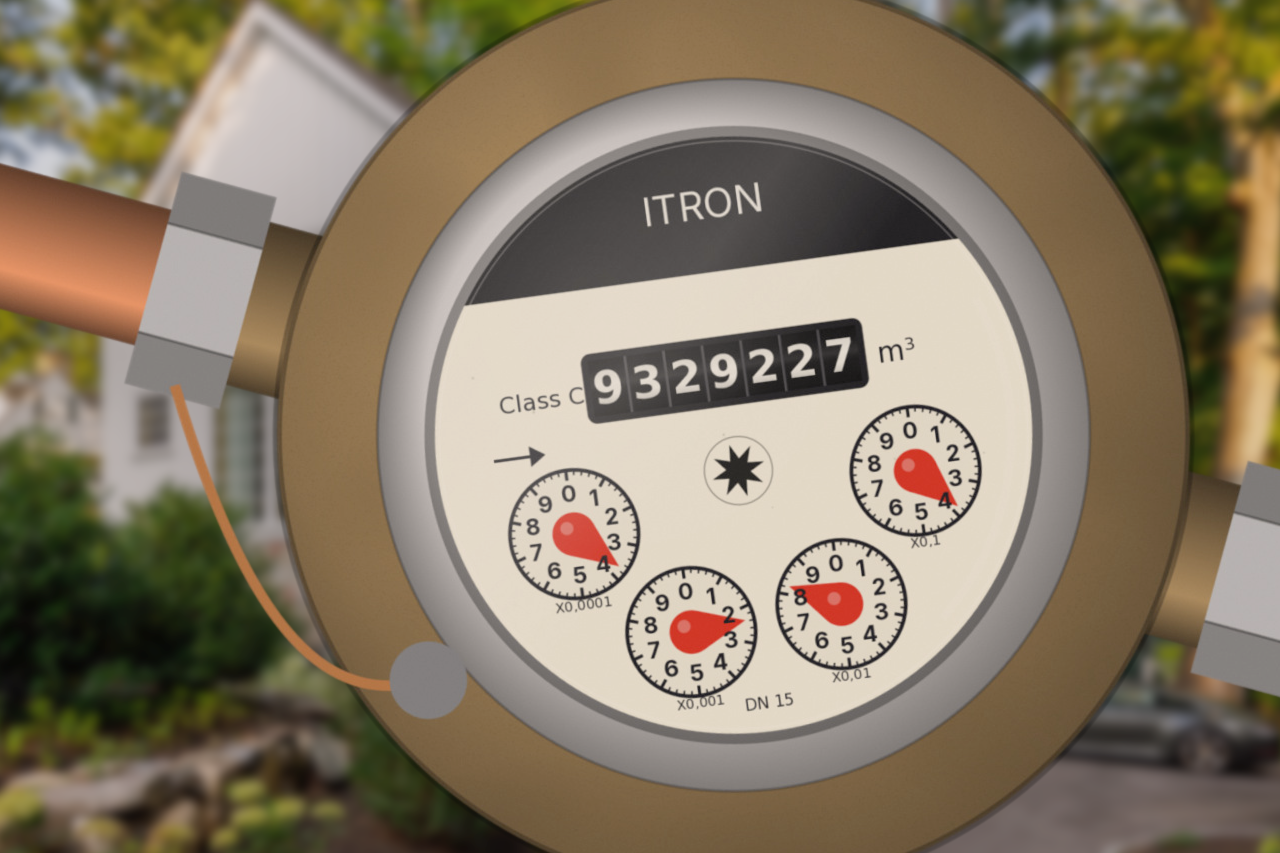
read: 9329227.3823 m³
